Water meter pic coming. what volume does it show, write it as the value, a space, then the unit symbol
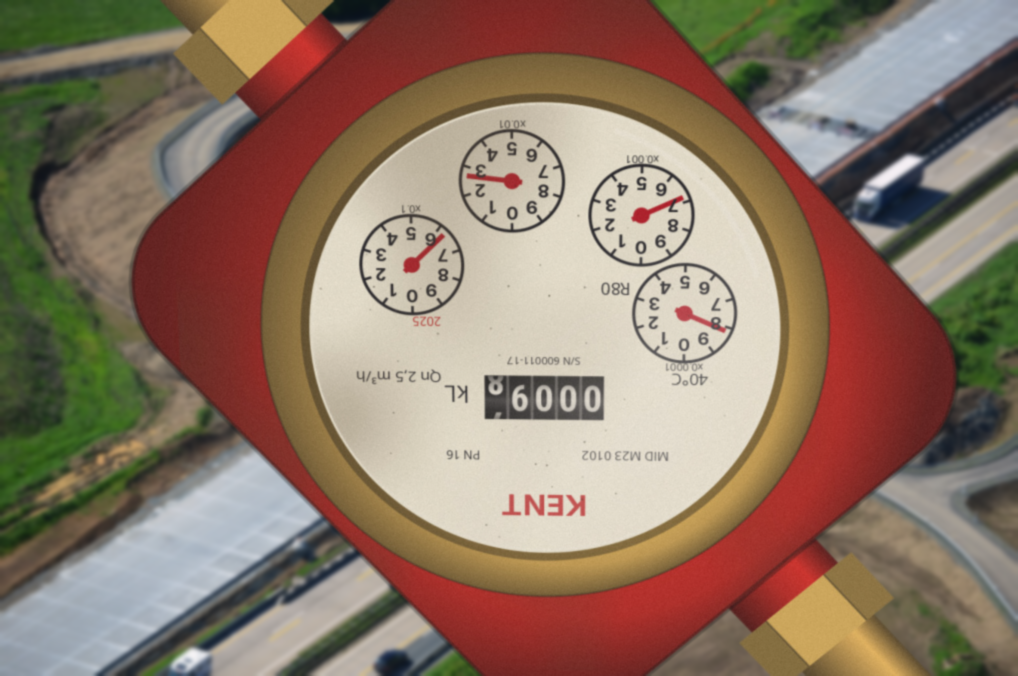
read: 97.6268 kL
